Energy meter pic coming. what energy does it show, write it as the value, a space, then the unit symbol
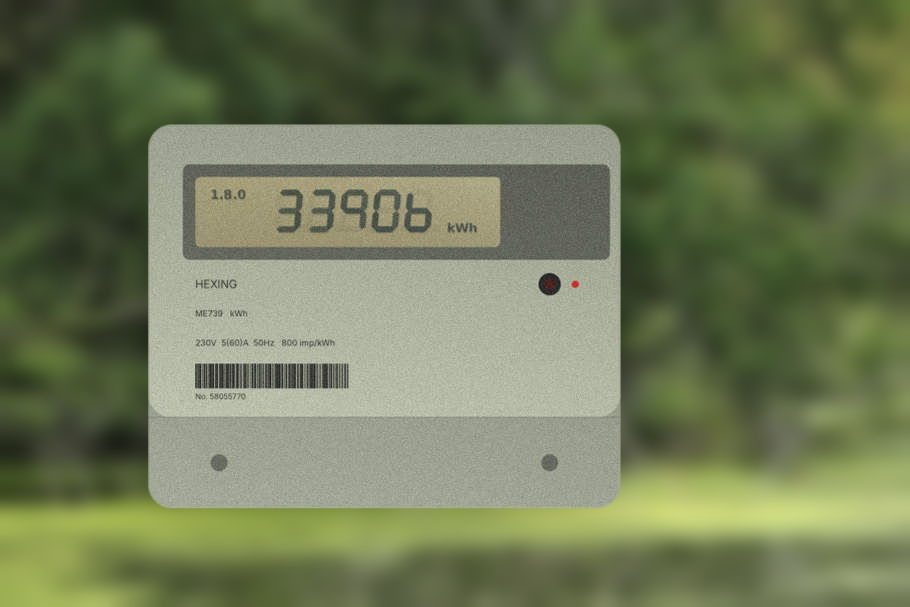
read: 33906 kWh
